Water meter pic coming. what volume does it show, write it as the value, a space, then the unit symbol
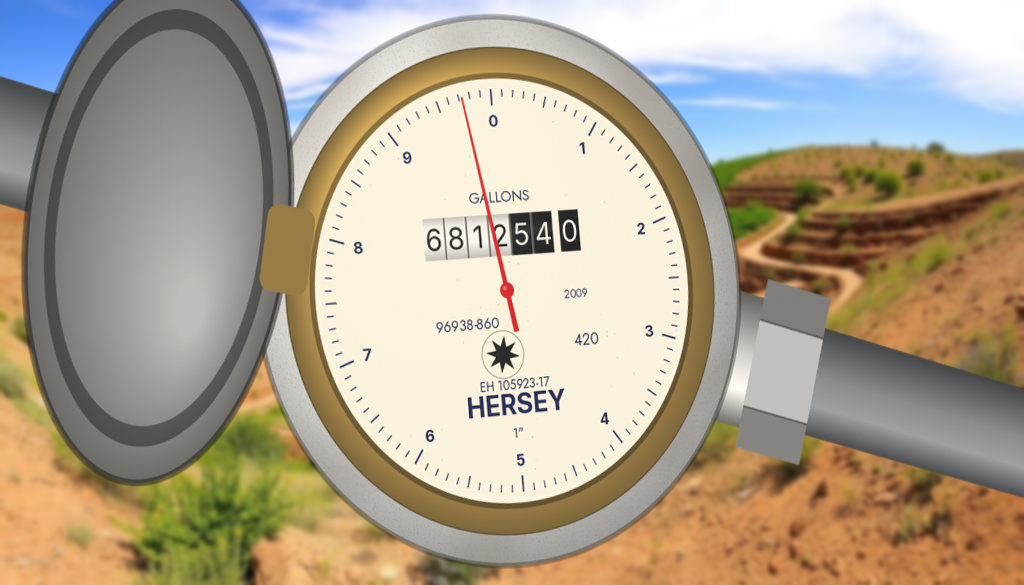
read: 6812539.7 gal
